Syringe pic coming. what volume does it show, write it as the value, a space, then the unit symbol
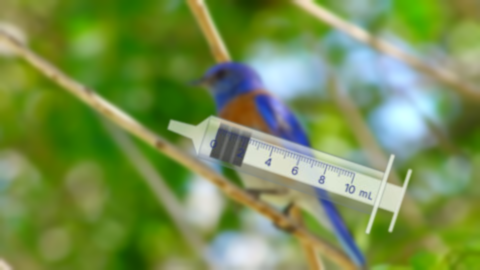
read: 0 mL
